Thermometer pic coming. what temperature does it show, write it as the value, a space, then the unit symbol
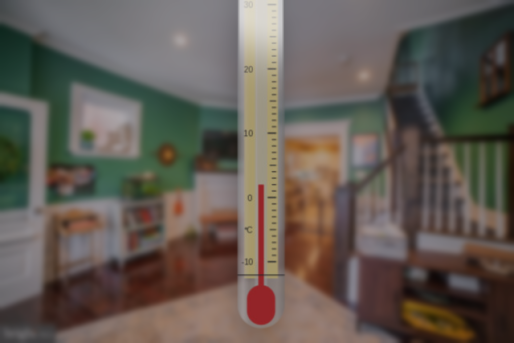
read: 2 °C
